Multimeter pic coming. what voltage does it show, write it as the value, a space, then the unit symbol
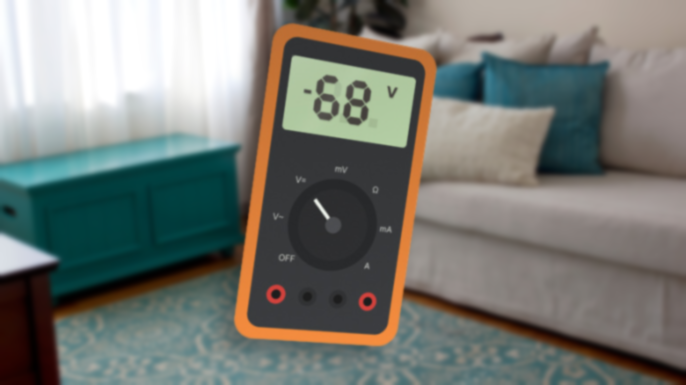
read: -68 V
